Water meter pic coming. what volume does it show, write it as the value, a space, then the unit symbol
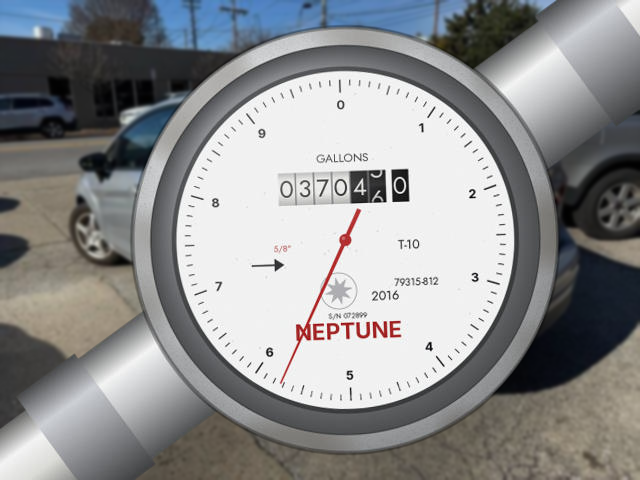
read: 370455.7 gal
